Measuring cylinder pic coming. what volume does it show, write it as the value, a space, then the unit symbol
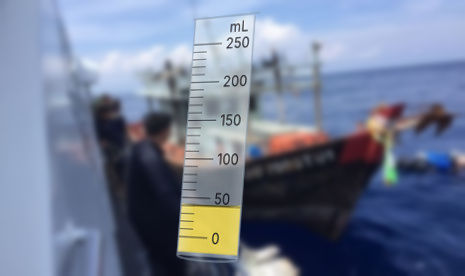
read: 40 mL
